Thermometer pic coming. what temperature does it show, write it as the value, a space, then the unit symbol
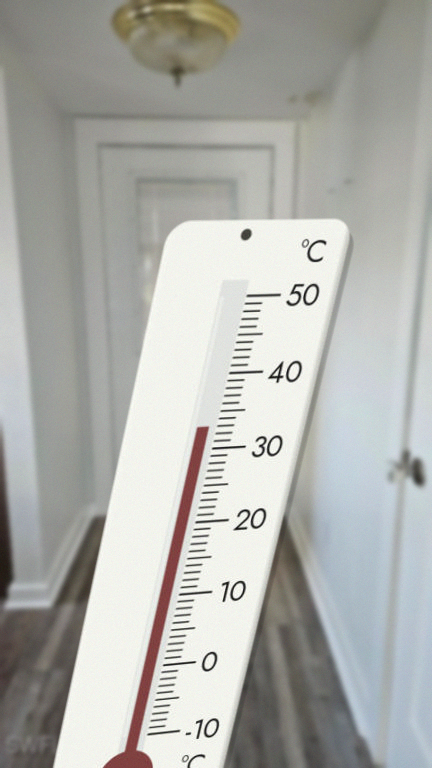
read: 33 °C
